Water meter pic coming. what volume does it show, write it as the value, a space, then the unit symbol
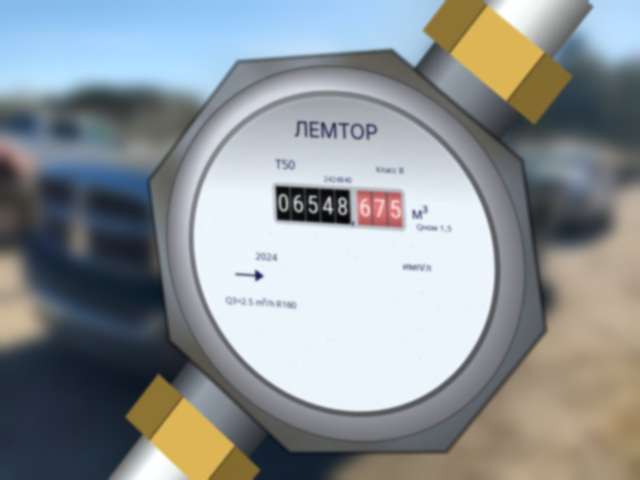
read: 6548.675 m³
